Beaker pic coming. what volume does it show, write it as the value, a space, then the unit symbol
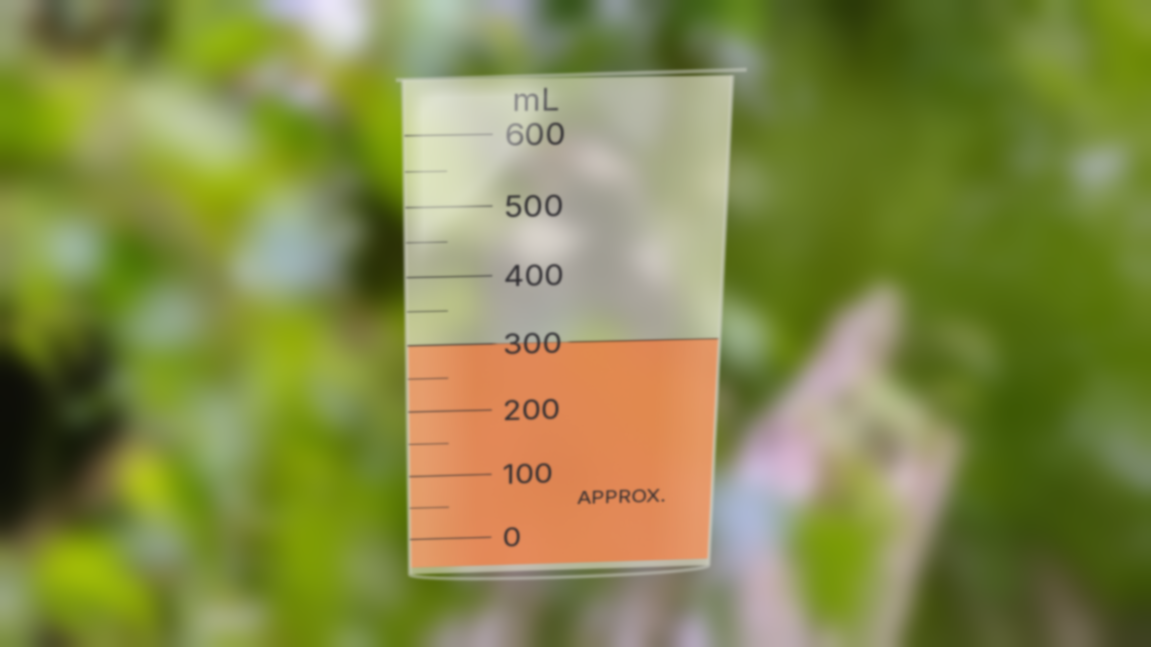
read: 300 mL
